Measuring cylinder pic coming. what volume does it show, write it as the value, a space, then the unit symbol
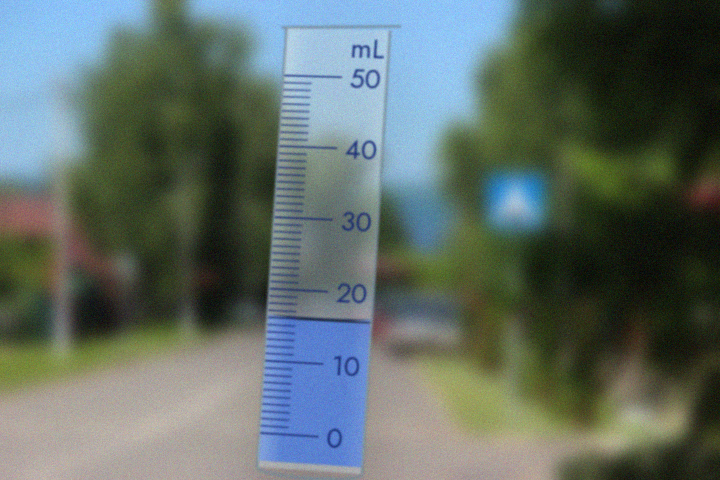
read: 16 mL
